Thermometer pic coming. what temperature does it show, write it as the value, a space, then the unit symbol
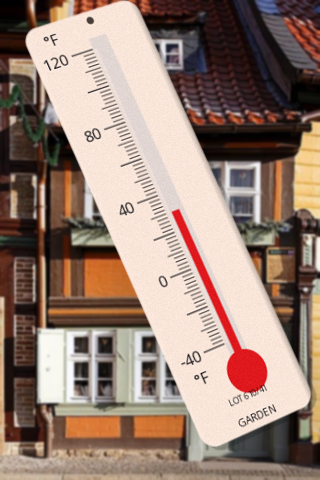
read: 30 °F
